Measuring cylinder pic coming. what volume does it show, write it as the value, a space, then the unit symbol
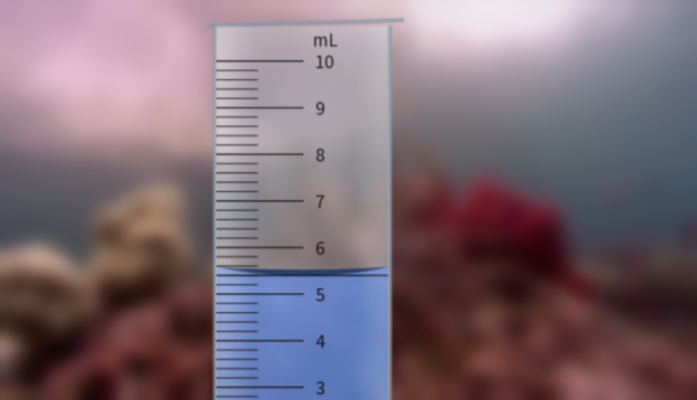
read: 5.4 mL
